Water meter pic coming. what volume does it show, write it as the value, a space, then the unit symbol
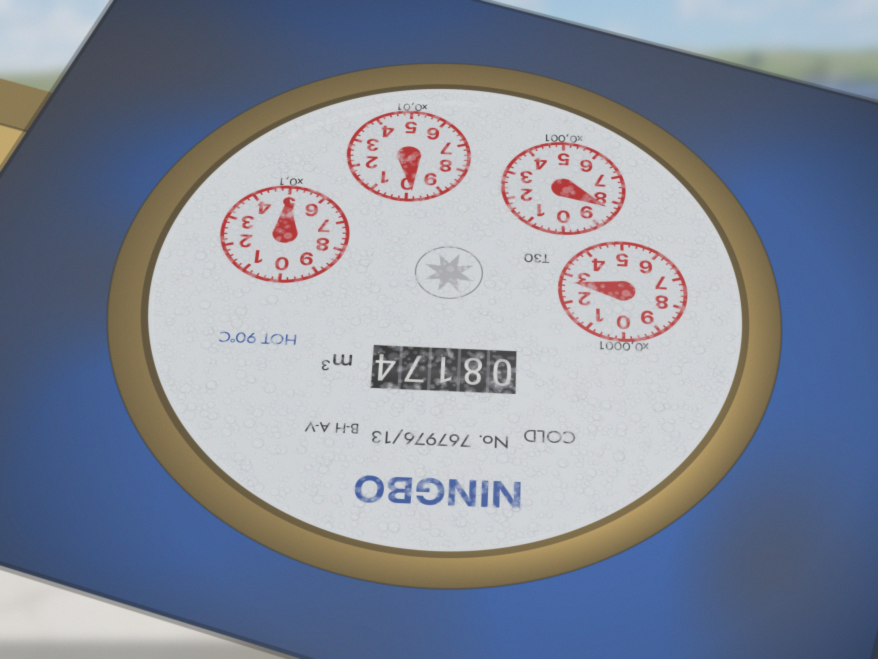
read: 8174.4982 m³
